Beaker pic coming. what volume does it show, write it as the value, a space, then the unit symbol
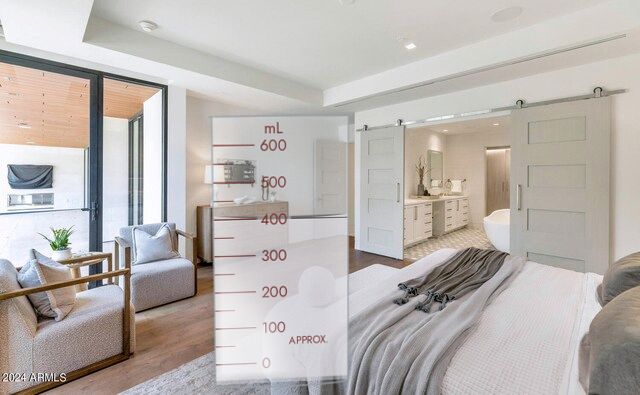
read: 400 mL
